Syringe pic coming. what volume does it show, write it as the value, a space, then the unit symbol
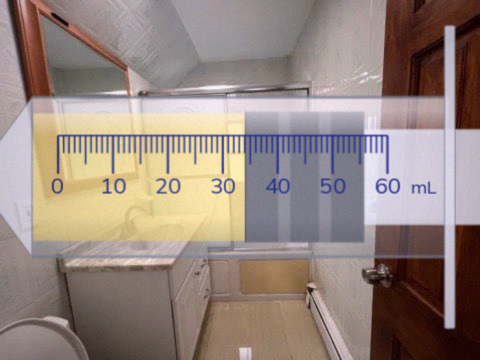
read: 34 mL
